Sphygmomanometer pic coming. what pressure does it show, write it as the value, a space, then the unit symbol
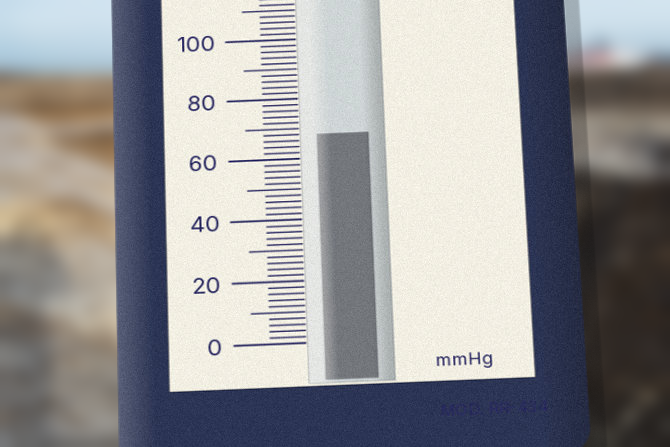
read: 68 mmHg
